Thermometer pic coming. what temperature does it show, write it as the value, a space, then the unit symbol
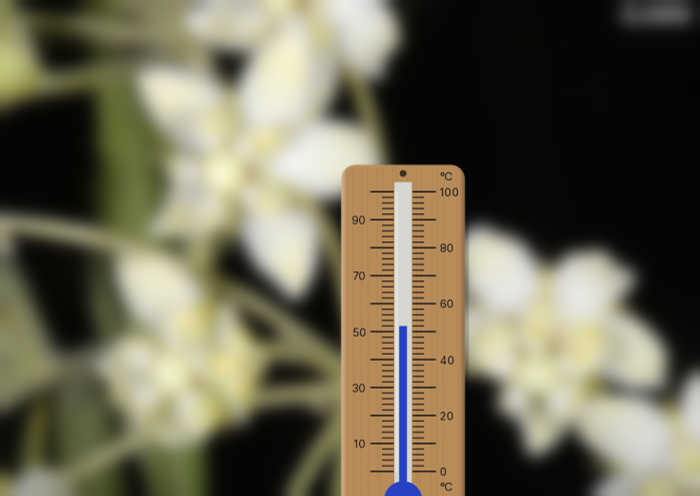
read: 52 °C
